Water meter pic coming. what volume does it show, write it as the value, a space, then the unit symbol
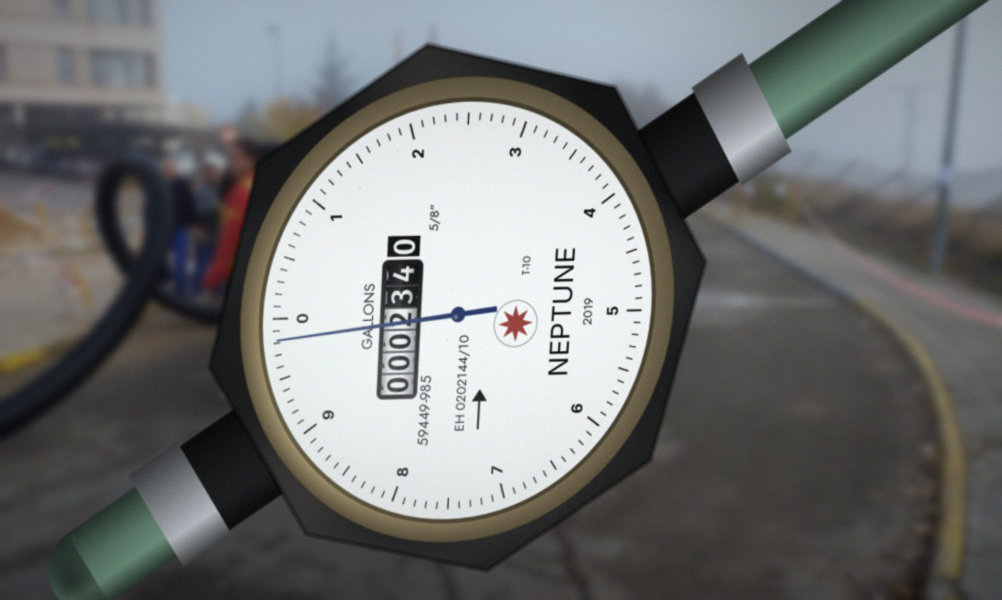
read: 2339.8 gal
